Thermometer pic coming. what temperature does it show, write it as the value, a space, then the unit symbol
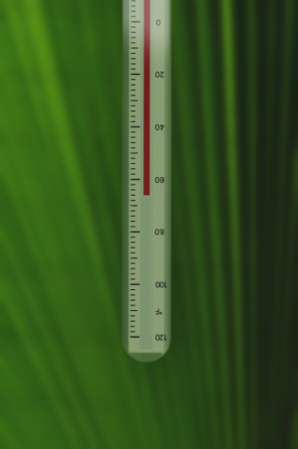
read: 66 °F
